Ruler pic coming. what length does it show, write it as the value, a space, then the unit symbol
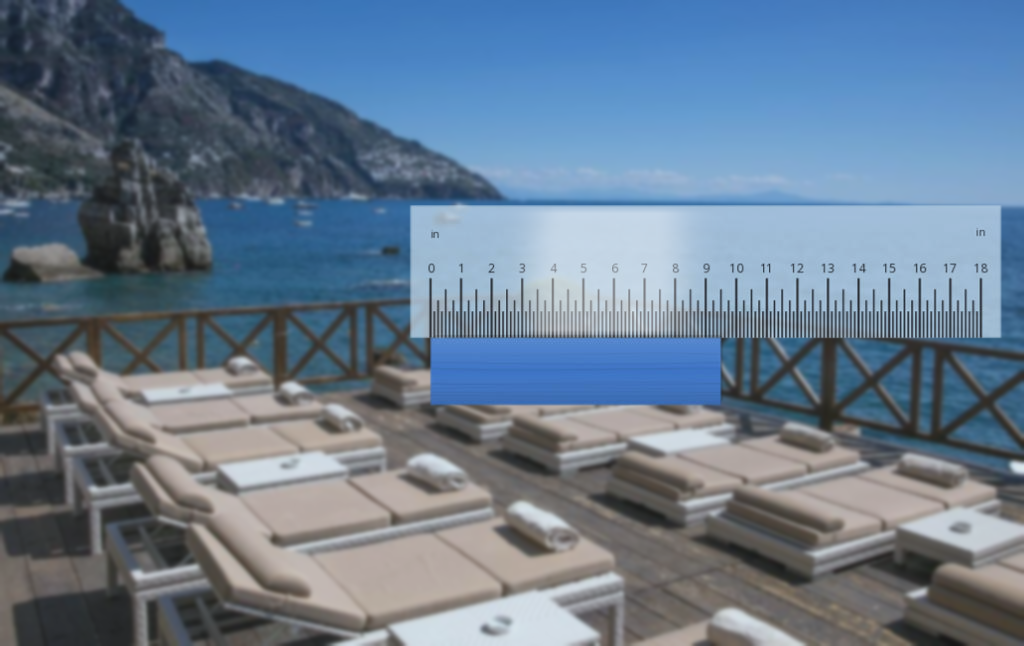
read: 9.5 in
